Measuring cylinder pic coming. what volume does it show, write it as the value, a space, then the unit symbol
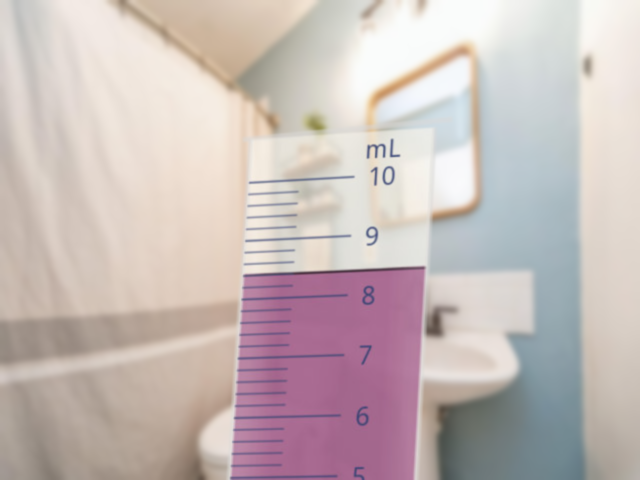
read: 8.4 mL
